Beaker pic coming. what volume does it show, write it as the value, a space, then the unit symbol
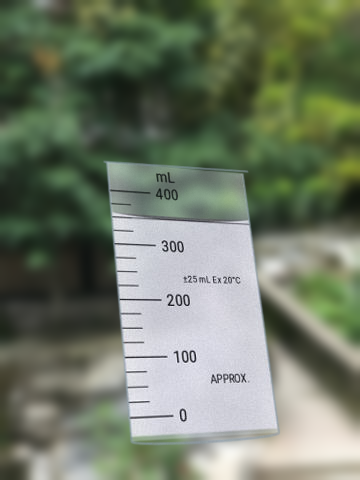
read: 350 mL
